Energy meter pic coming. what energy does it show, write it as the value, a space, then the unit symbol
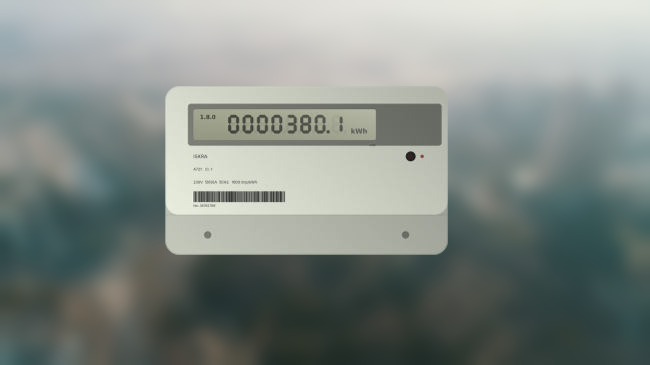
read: 380.1 kWh
